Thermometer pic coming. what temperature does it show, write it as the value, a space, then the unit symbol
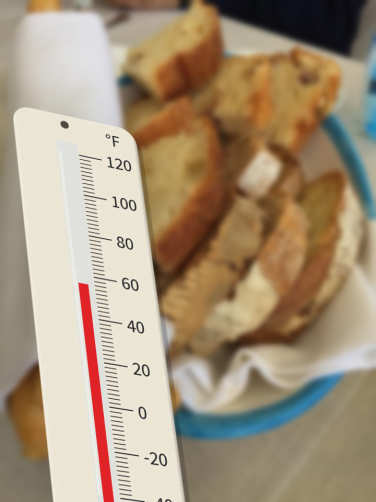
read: 56 °F
